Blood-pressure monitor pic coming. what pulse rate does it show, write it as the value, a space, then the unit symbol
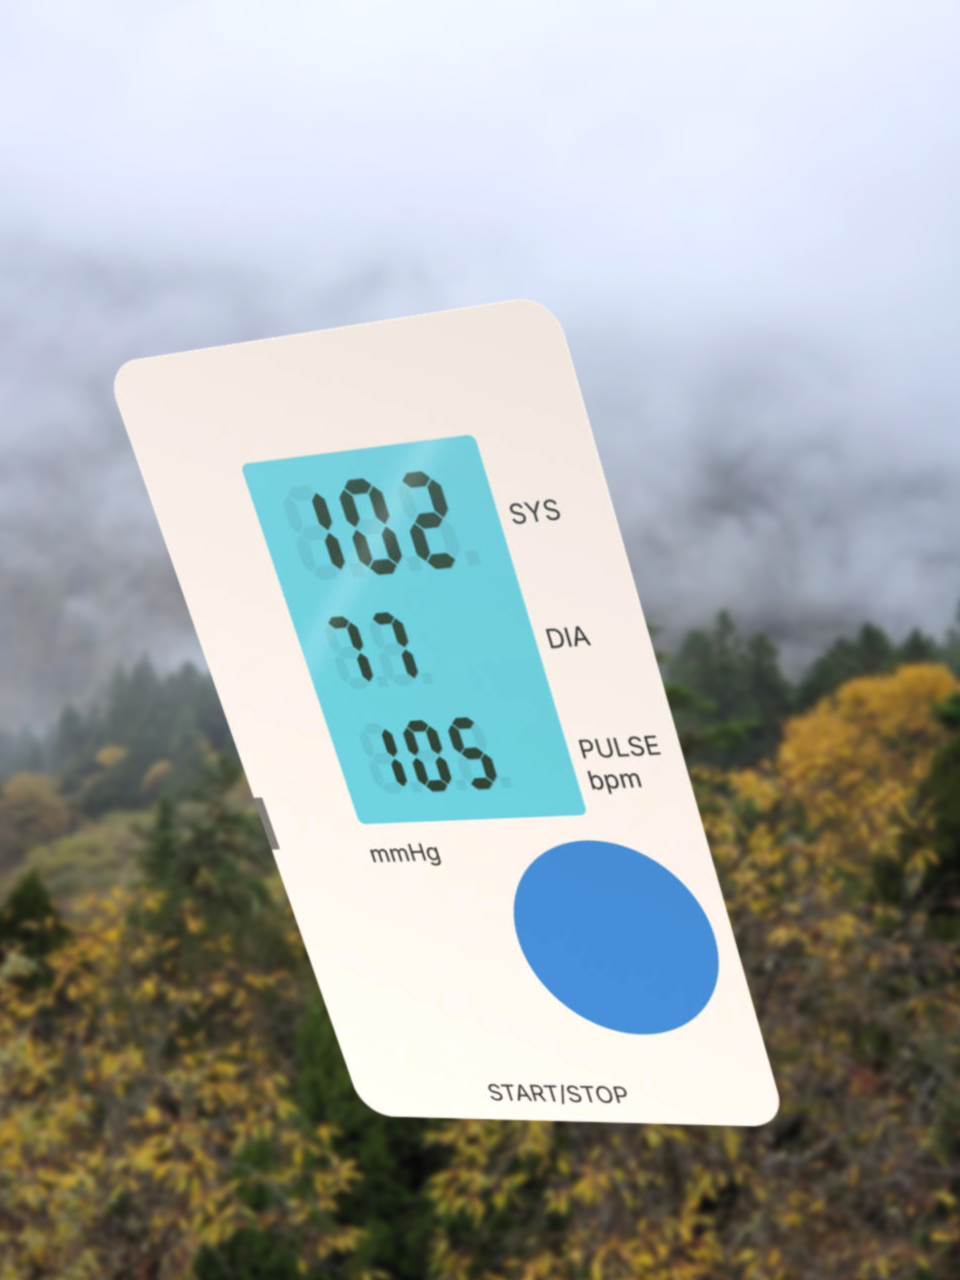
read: 105 bpm
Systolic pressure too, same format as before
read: 102 mmHg
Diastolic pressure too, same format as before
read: 77 mmHg
